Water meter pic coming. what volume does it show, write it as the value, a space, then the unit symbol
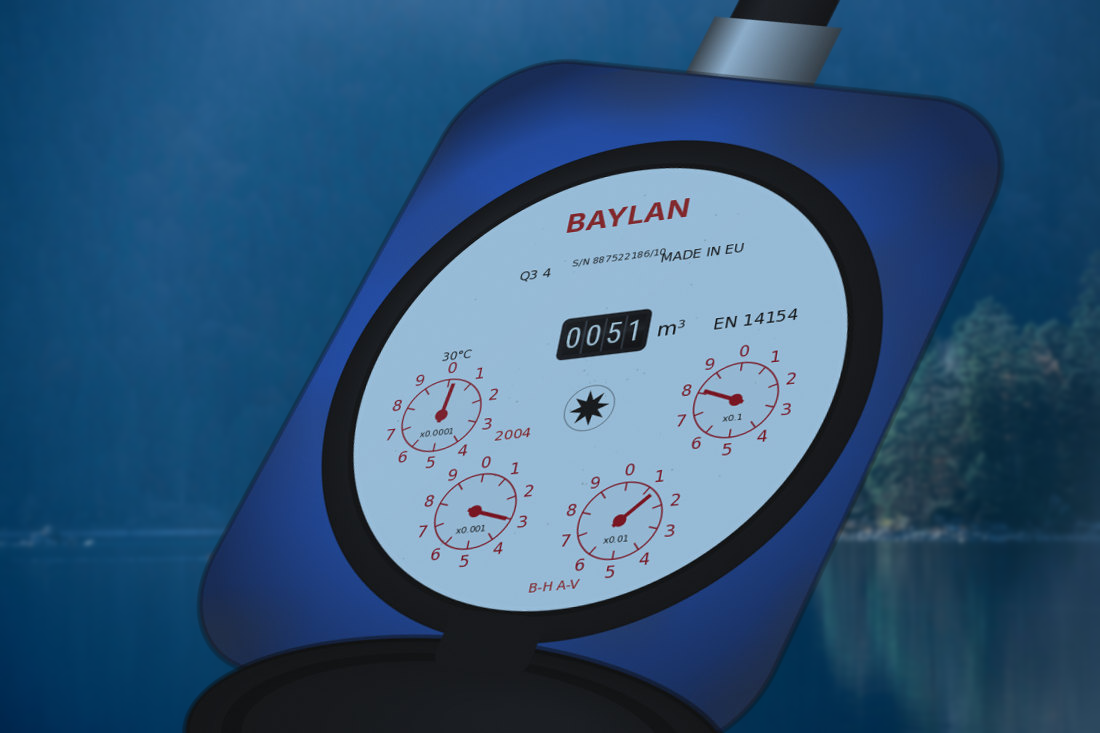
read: 51.8130 m³
